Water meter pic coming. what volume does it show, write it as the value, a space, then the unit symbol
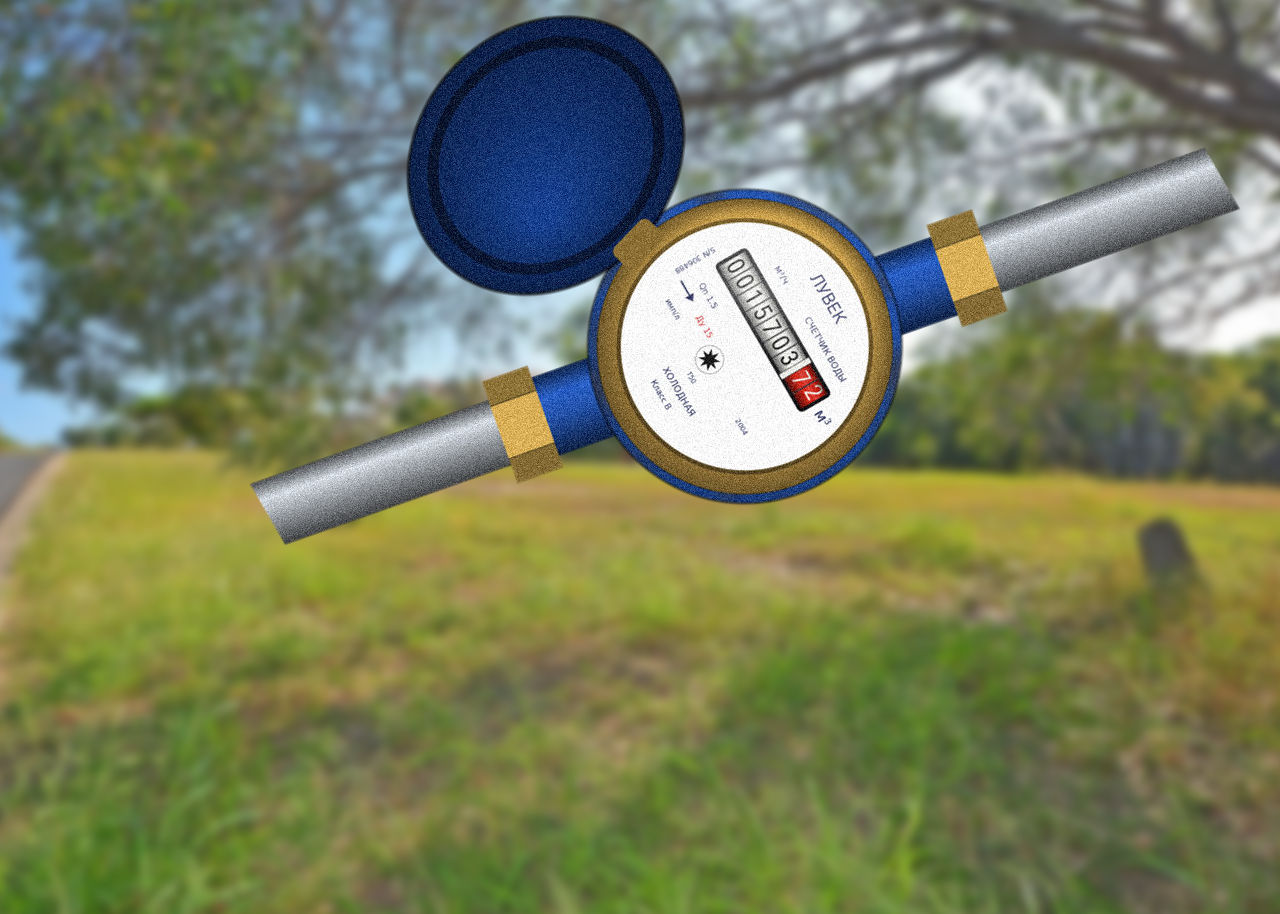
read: 15703.72 m³
